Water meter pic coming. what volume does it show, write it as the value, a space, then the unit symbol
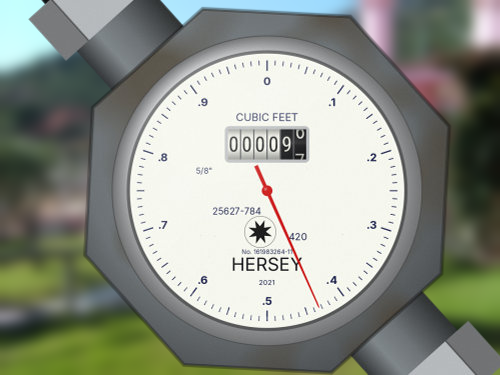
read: 96.43 ft³
